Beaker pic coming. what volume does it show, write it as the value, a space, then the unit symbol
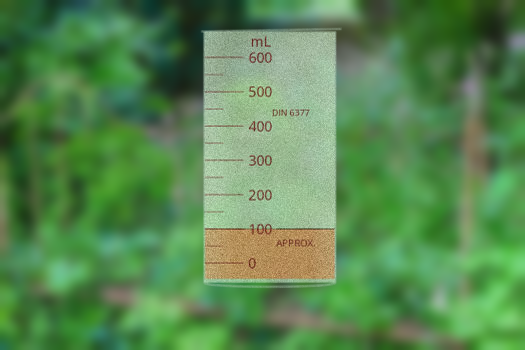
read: 100 mL
